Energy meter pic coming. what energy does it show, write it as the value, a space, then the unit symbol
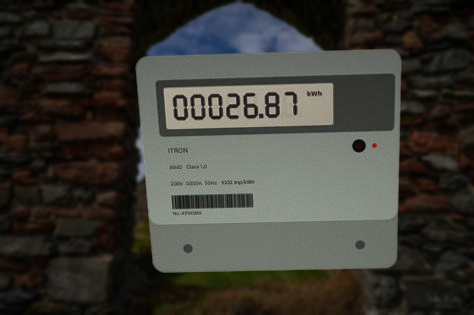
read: 26.87 kWh
